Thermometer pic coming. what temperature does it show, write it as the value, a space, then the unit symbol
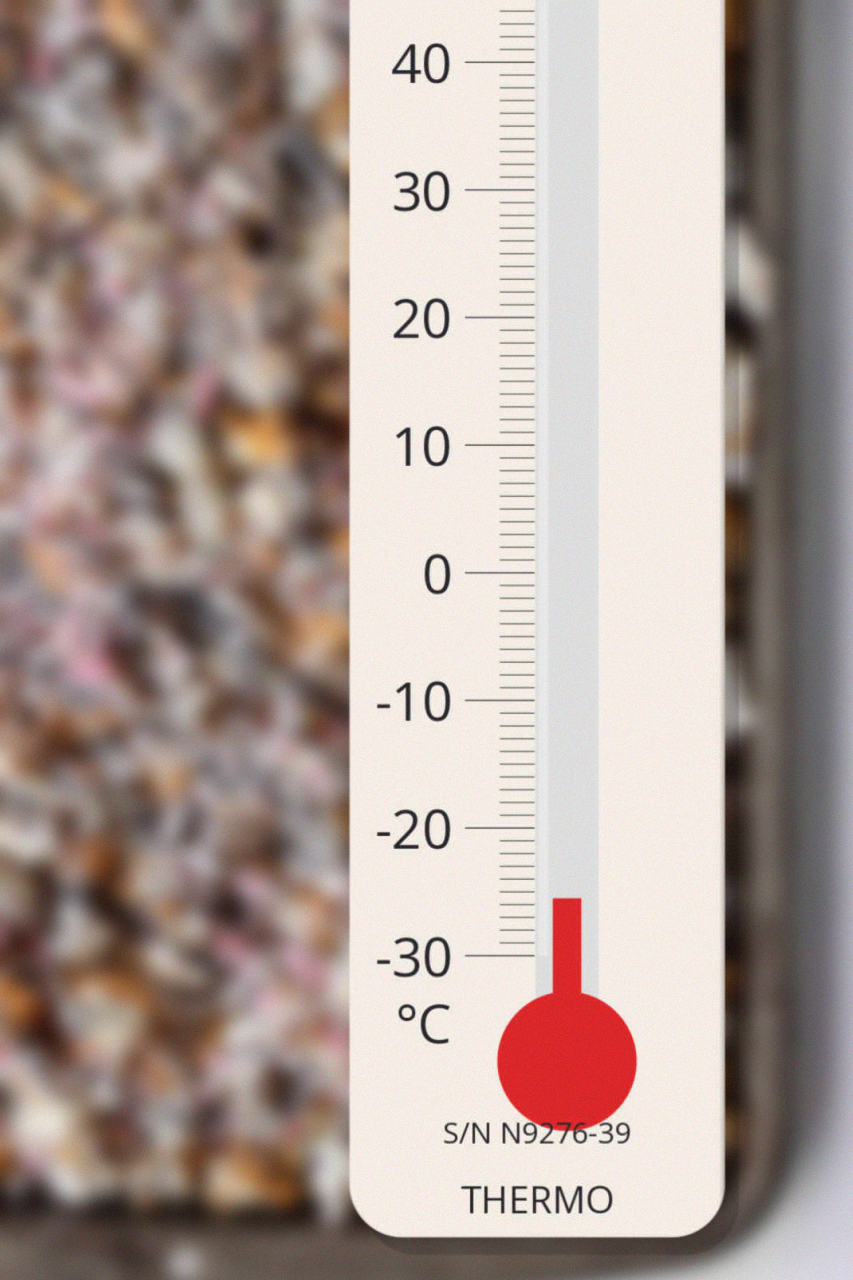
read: -25.5 °C
